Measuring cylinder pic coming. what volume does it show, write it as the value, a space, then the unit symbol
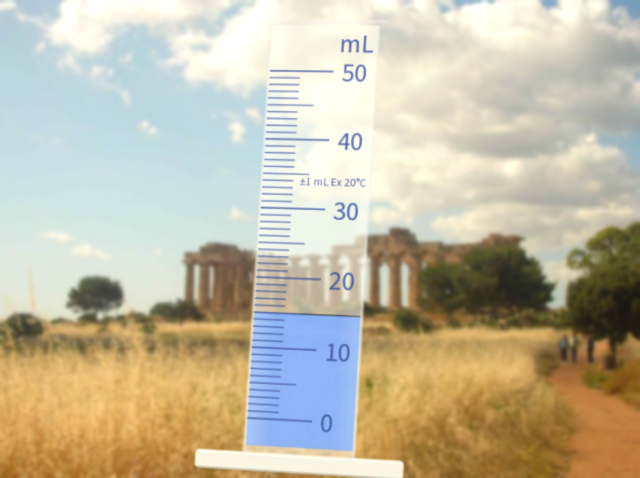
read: 15 mL
